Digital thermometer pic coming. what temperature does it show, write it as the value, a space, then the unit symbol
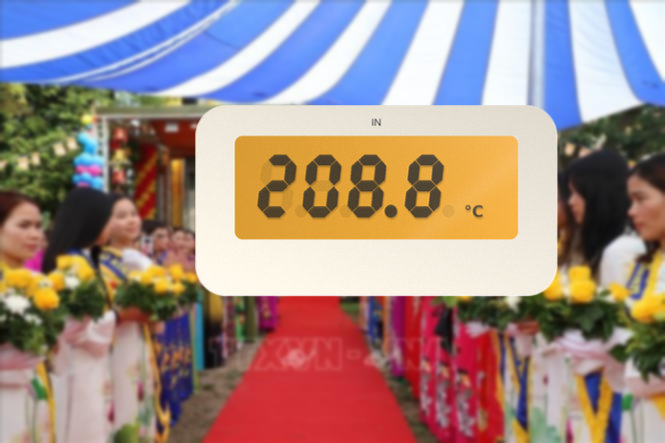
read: 208.8 °C
